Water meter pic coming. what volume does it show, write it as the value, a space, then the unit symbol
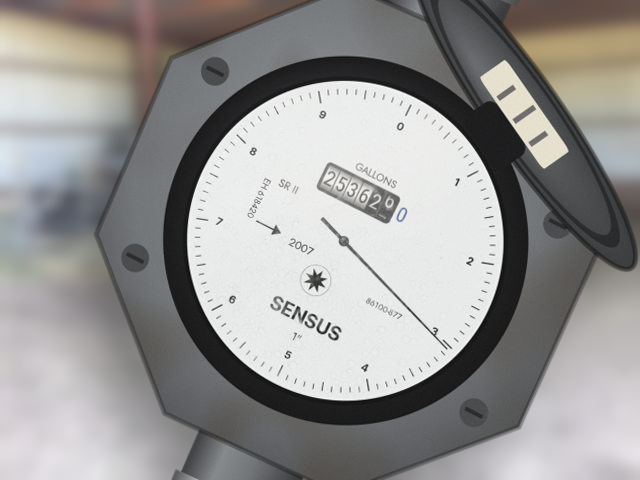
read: 2536263.0 gal
